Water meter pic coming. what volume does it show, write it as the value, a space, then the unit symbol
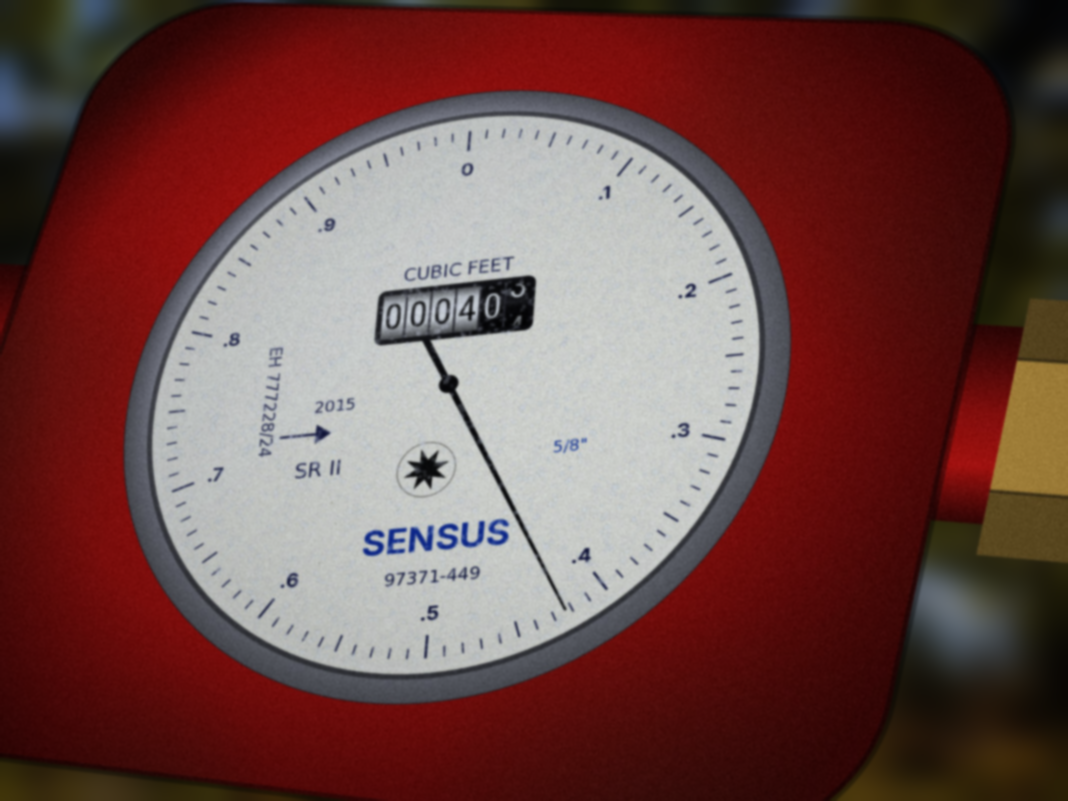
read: 403.42 ft³
